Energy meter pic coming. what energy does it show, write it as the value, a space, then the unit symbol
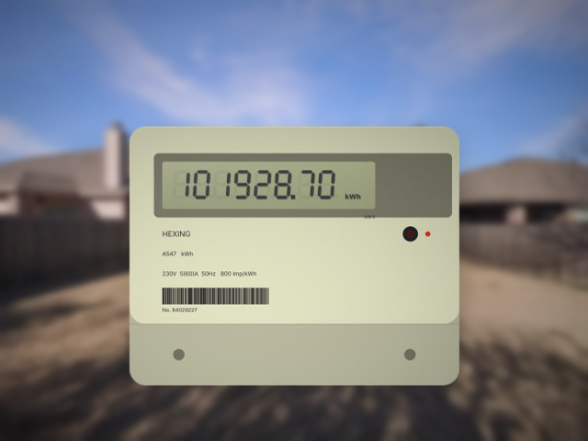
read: 101928.70 kWh
